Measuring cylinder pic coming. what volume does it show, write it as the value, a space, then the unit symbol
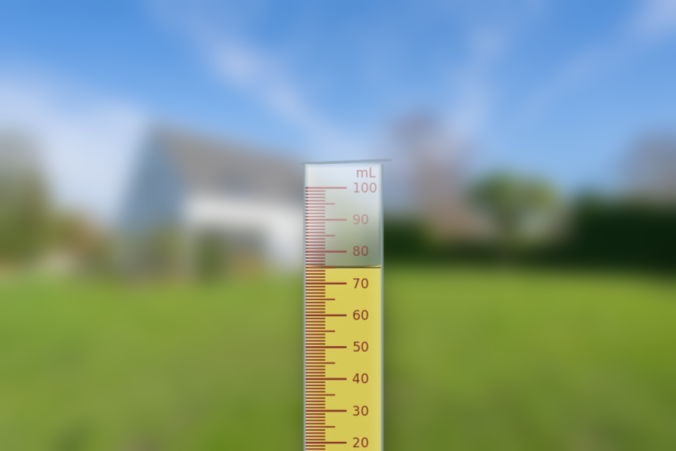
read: 75 mL
